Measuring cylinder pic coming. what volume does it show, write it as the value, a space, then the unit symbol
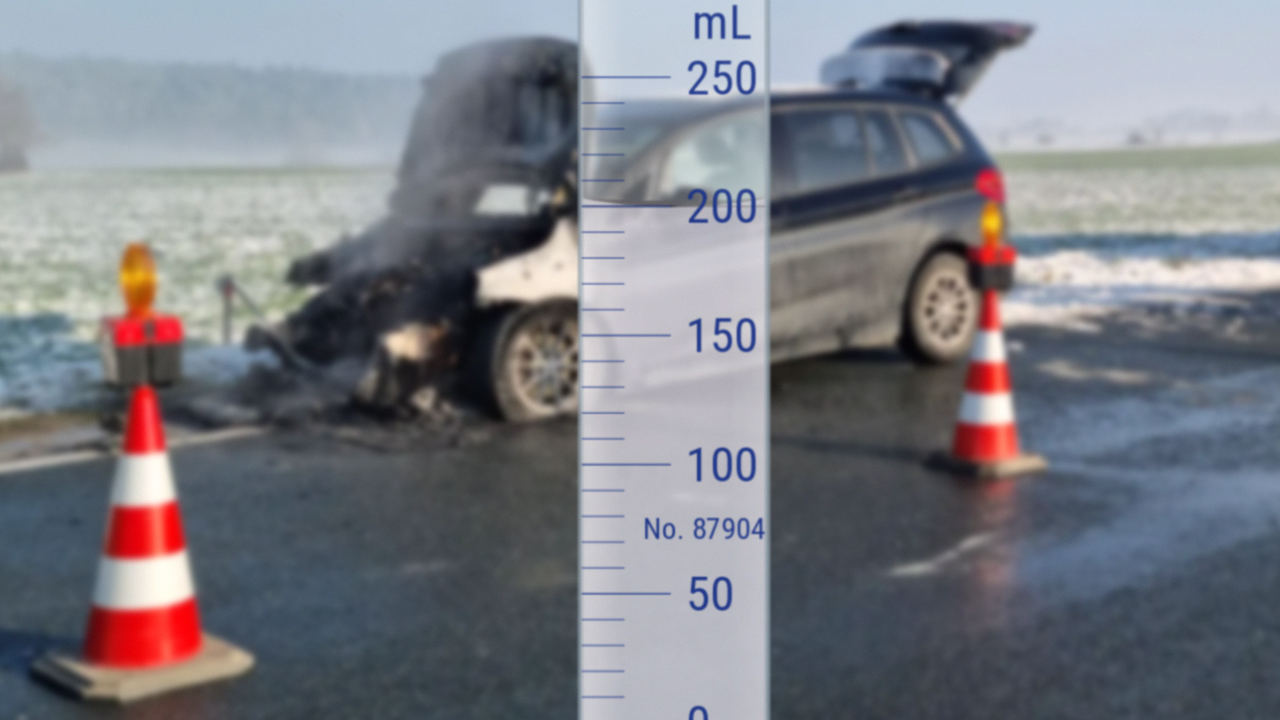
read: 200 mL
